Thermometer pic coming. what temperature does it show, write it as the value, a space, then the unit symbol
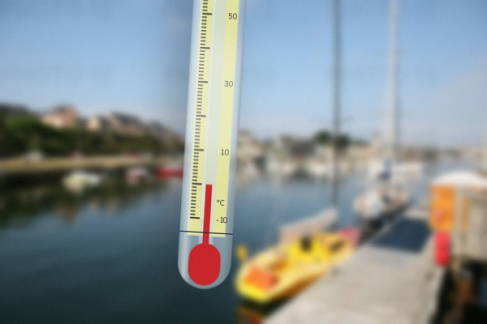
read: 0 °C
